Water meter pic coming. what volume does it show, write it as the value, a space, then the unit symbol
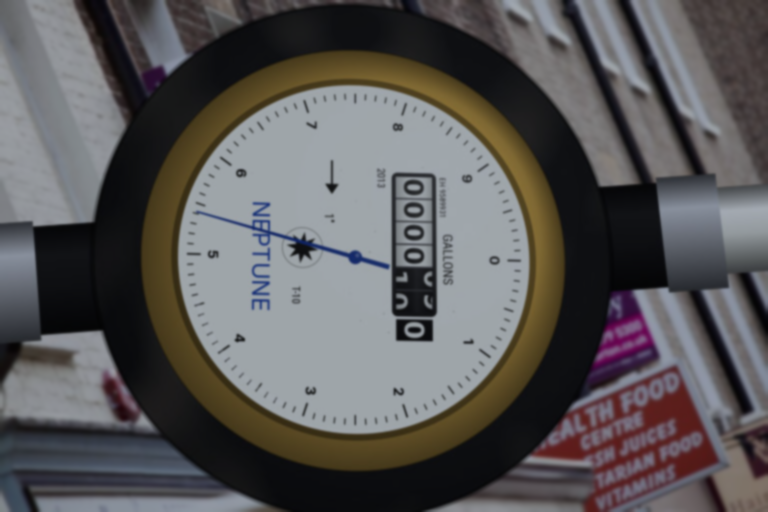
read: 95.4 gal
